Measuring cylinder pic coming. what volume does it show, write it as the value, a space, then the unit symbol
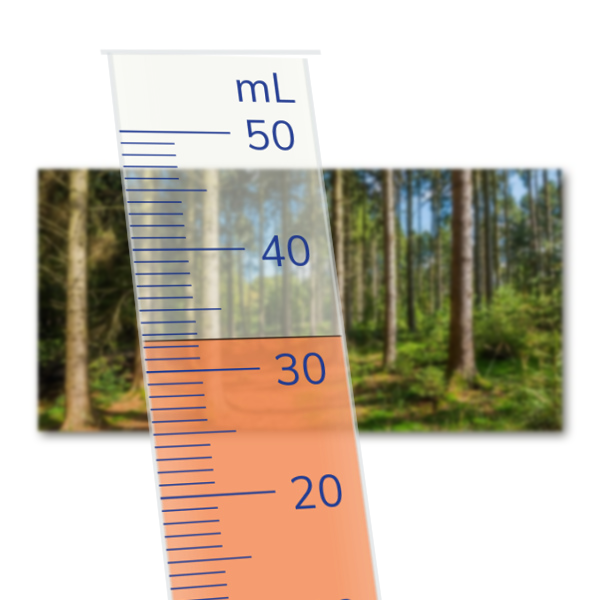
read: 32.5 mL
